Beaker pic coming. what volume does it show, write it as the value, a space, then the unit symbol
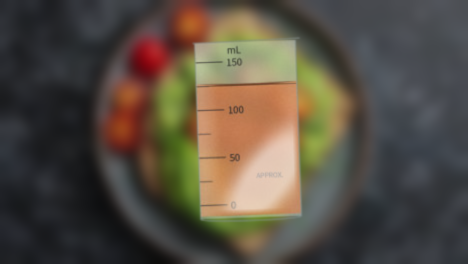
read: 125 mL
